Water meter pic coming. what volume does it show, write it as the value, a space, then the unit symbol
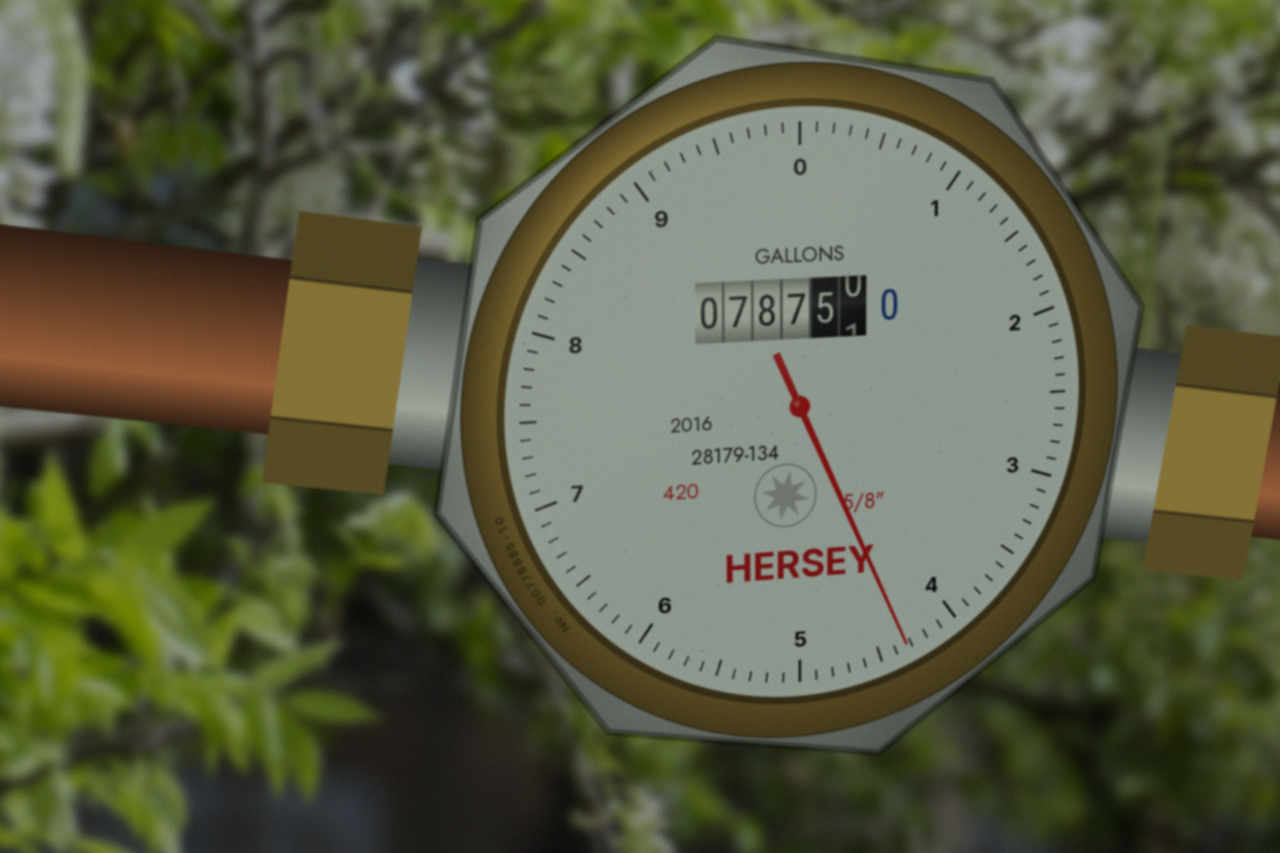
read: 787504.3 gal
